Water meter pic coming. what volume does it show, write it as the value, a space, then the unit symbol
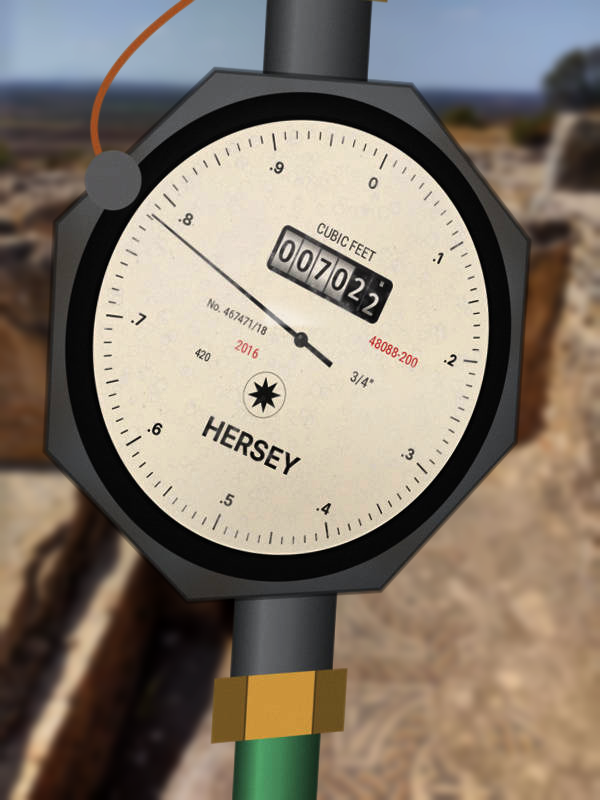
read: 7021.78 ft³
